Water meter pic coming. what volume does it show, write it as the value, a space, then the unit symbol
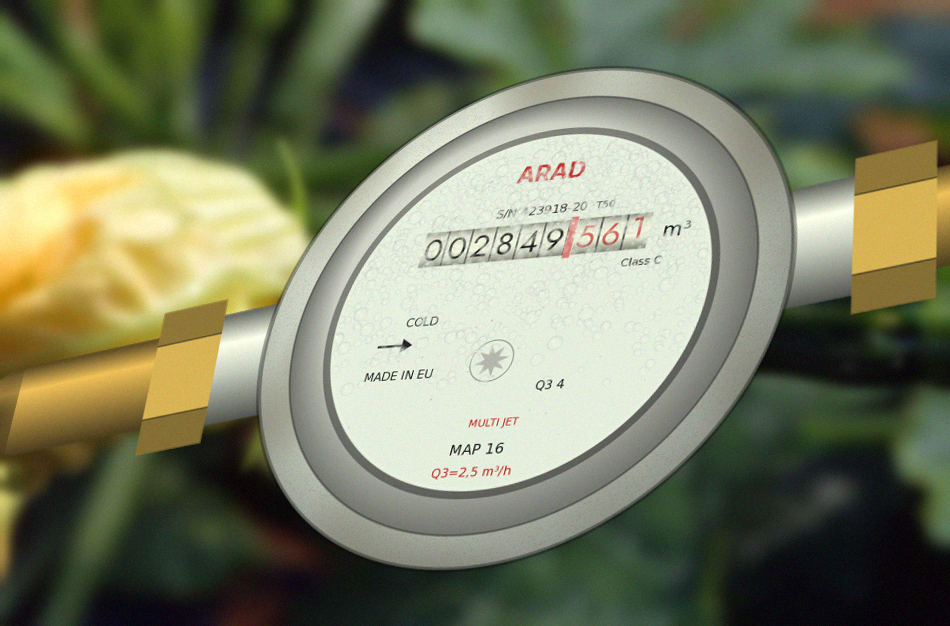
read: 2849.561 m³
